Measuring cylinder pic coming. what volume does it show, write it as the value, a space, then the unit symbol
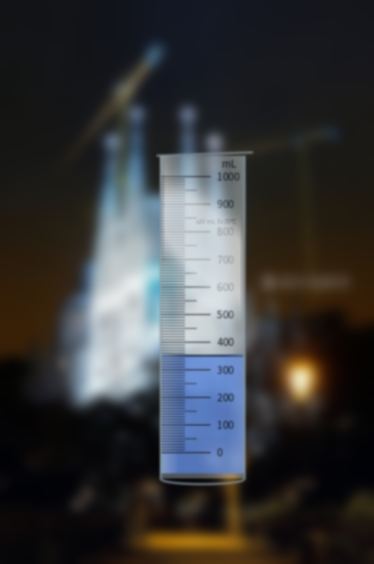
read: 350 mL
